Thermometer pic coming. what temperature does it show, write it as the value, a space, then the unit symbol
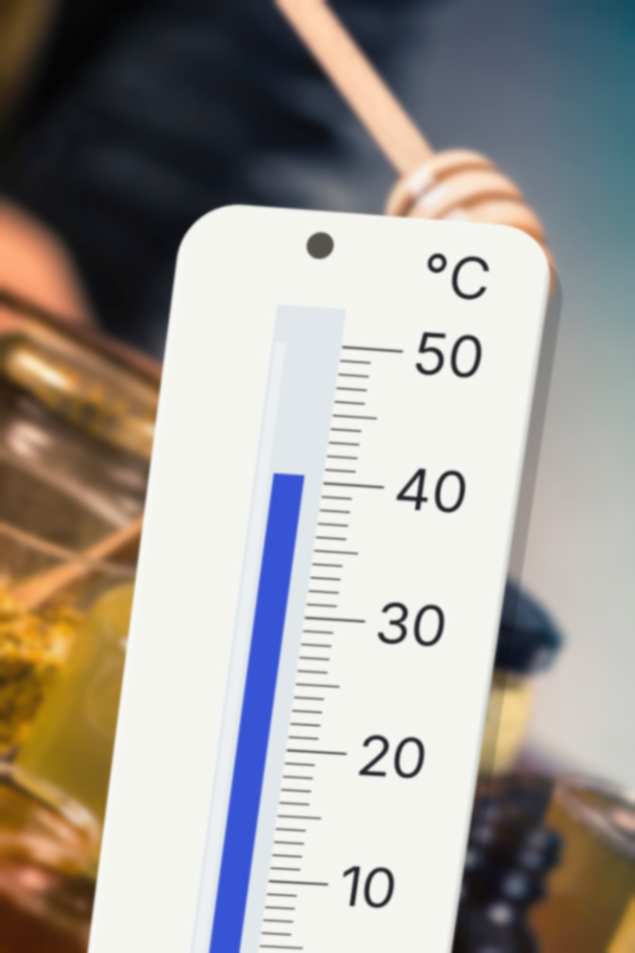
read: 40.5 °C
